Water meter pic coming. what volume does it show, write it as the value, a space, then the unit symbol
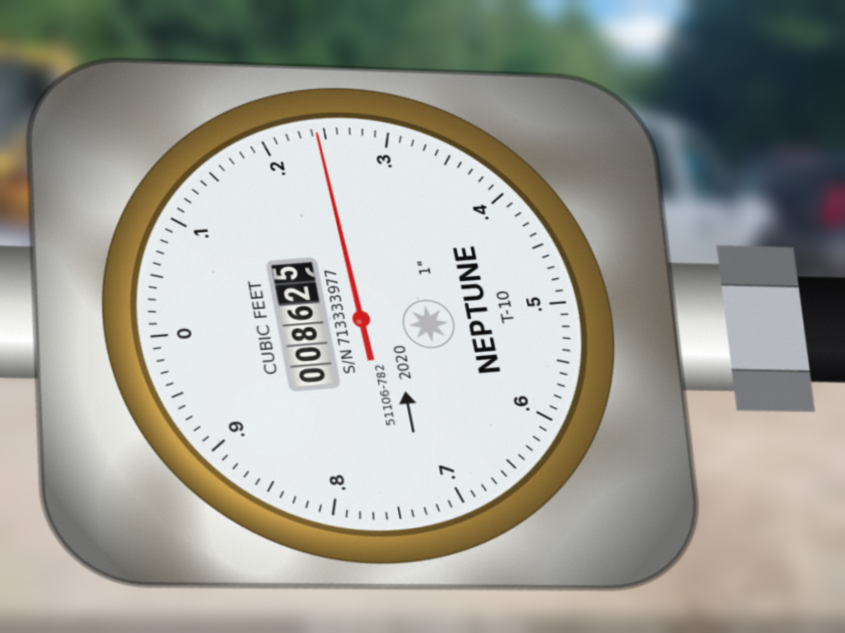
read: 8625.24 ft³
